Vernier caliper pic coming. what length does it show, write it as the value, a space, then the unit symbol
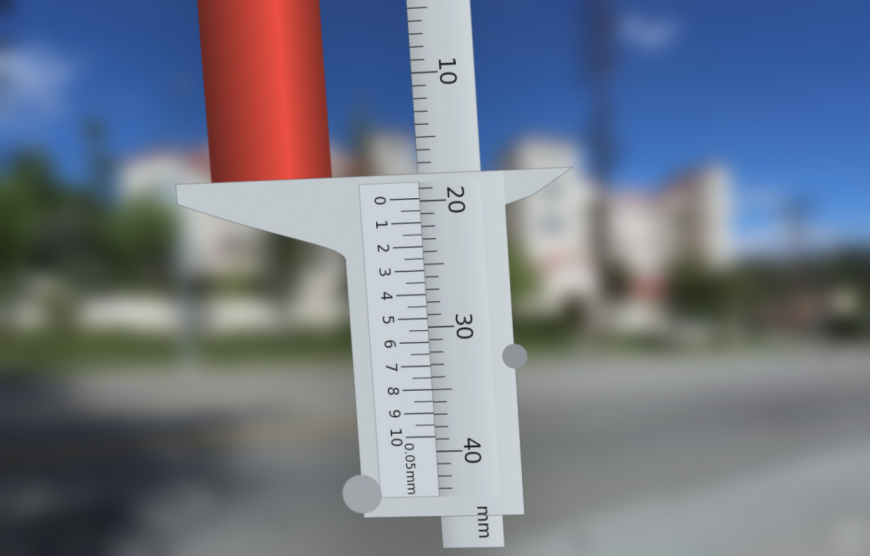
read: 19.8 mm
